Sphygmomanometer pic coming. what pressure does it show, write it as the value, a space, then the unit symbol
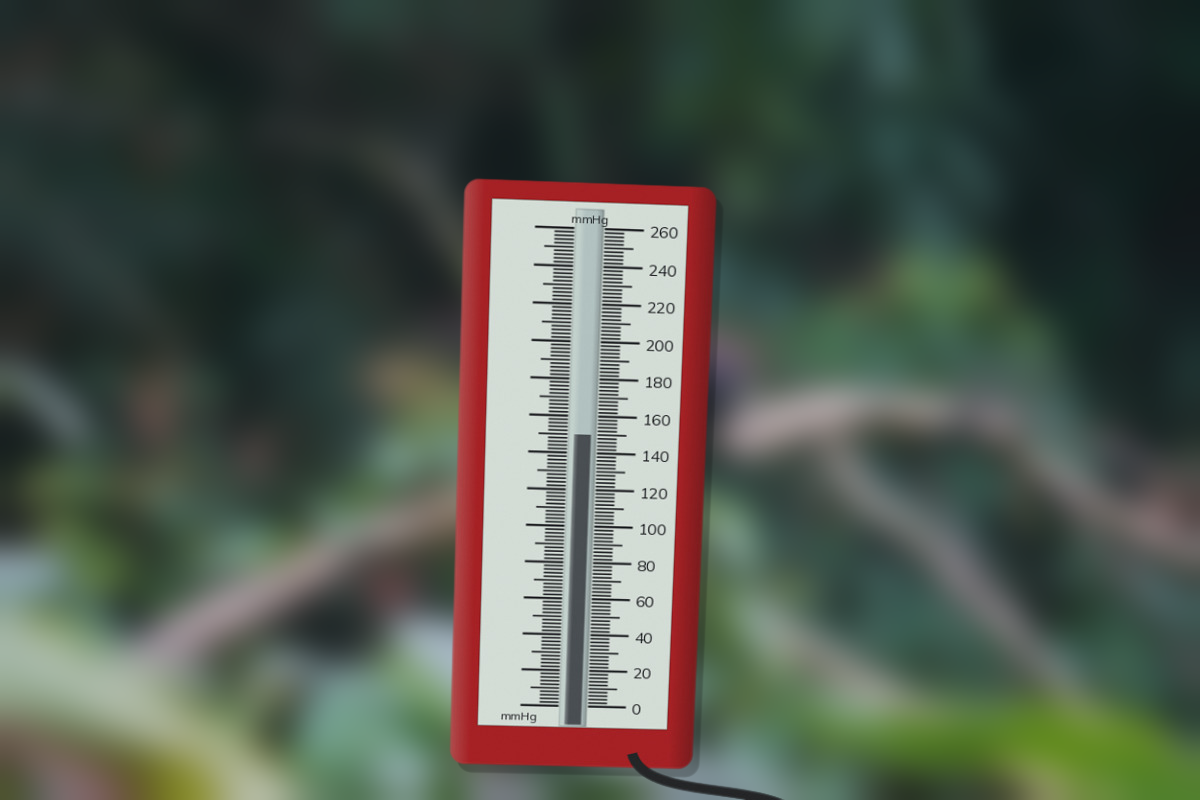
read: 150 mmHg
